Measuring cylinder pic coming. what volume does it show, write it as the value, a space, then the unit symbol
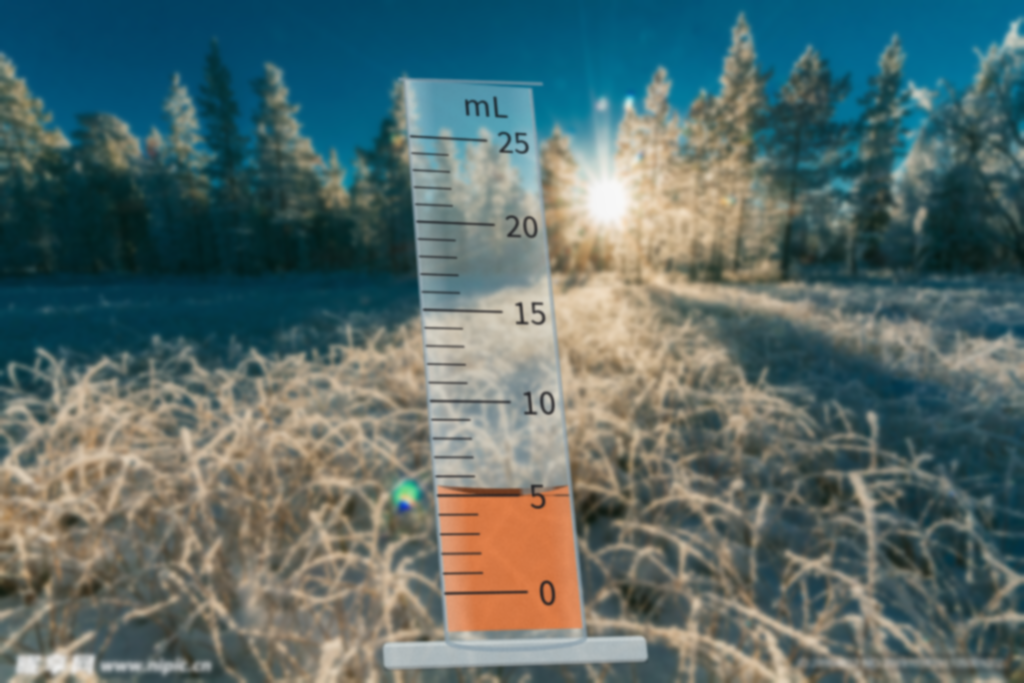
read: 5 mL
